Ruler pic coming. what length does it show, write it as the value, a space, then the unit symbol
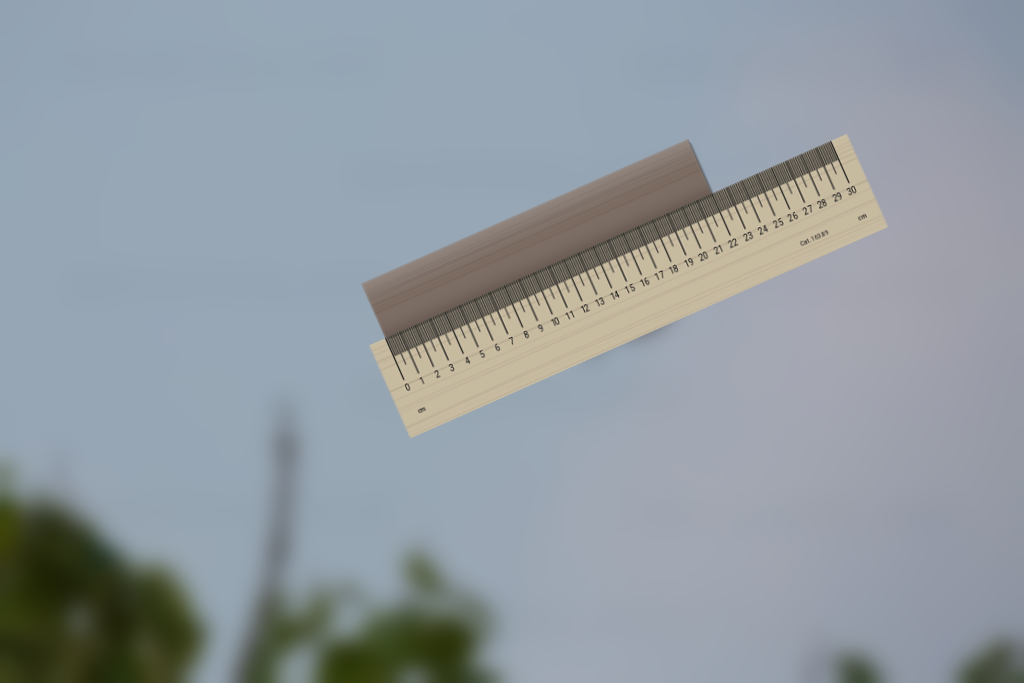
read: 22 cm
